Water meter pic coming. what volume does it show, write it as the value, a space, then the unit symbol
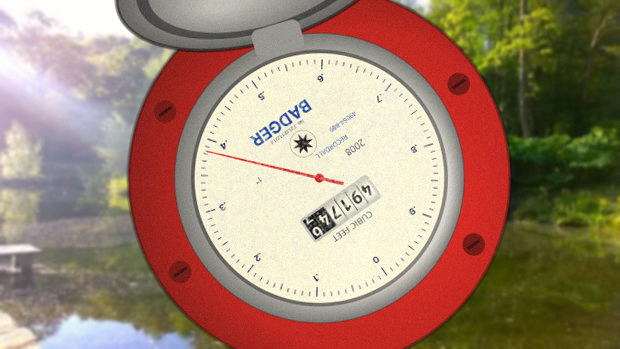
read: 491746.38 ft³
